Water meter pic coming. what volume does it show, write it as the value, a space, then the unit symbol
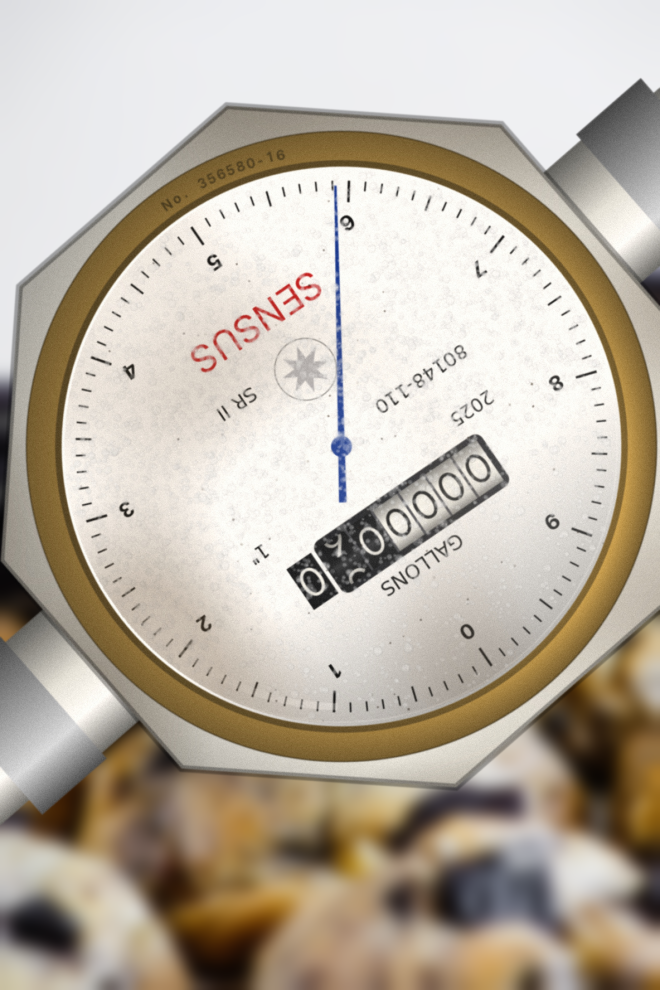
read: 55.9 gal
